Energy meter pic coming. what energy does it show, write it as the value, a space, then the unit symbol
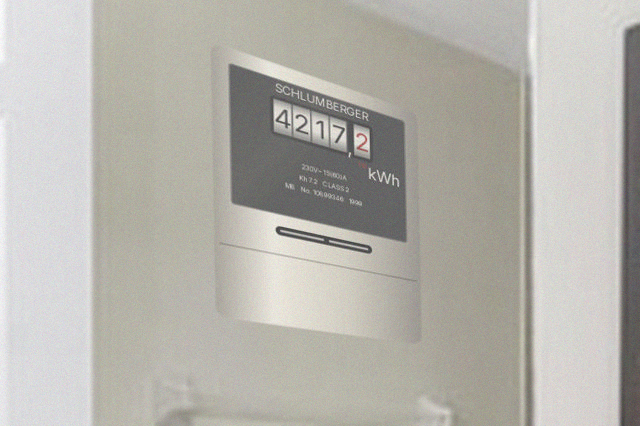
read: 4217.2 kWh
